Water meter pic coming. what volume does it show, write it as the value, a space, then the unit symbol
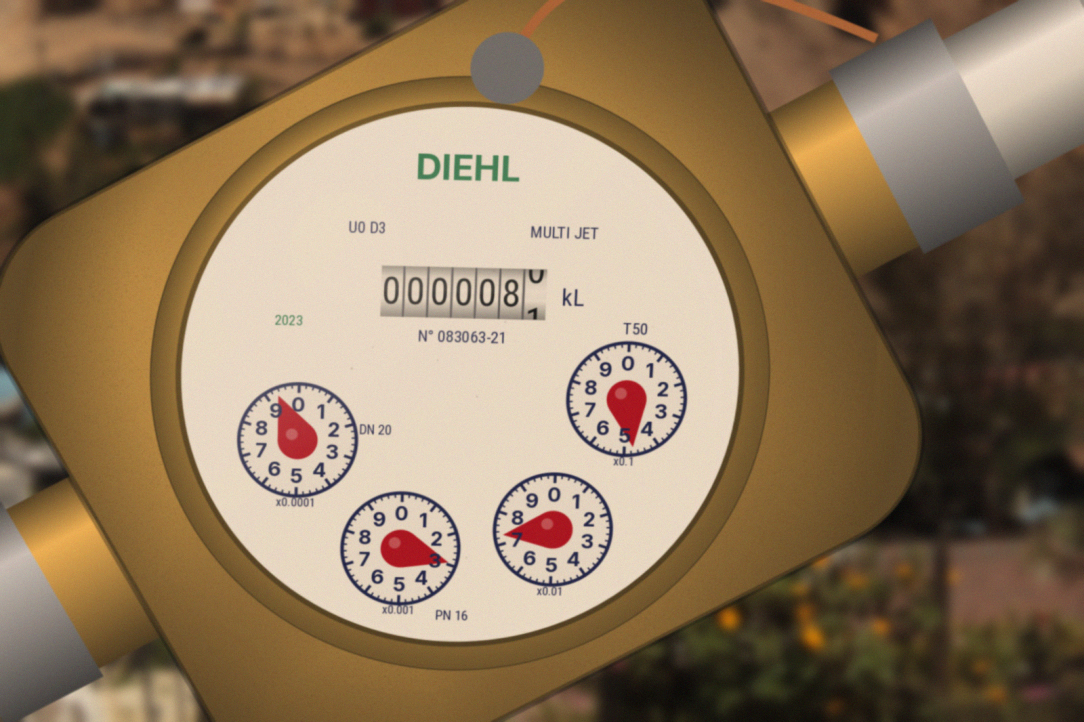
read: 80.4729 kL
